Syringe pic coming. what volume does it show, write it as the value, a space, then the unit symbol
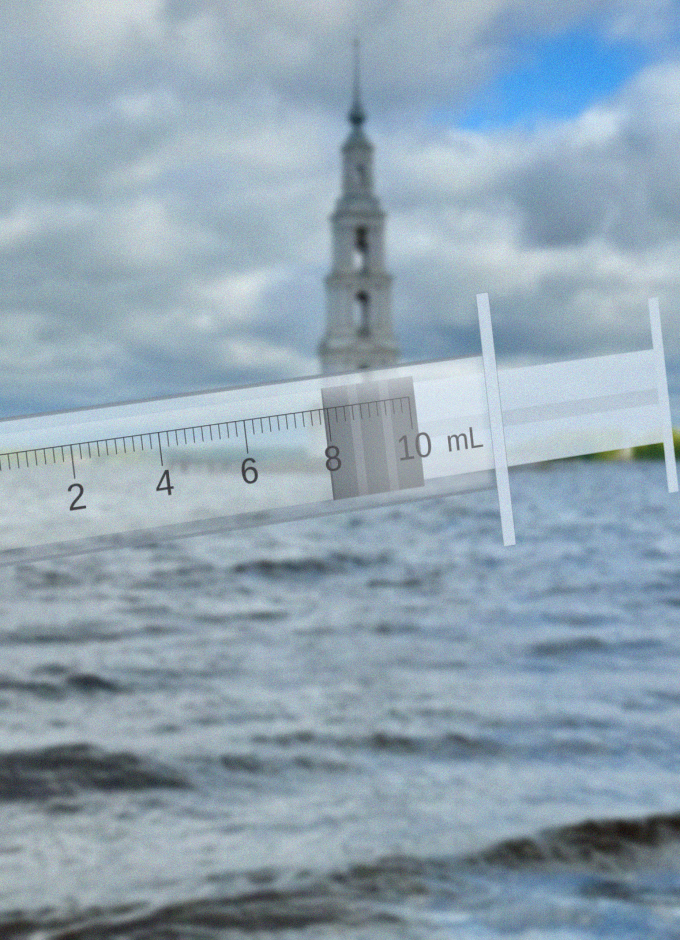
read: 7.9 mL
